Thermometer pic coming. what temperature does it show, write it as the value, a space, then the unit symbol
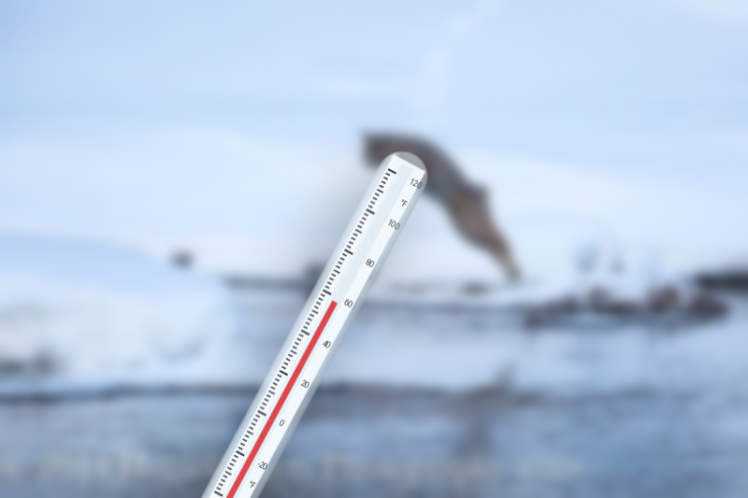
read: 58 °F
